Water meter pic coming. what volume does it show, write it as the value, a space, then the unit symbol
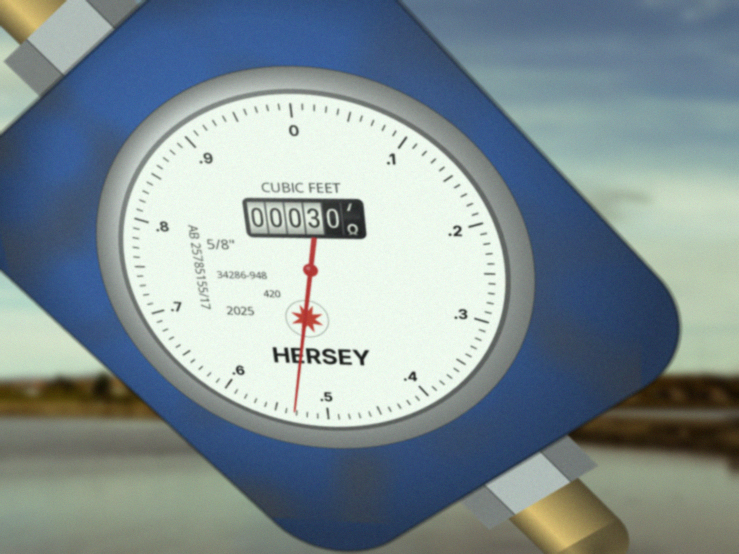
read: 307.53 ft³
